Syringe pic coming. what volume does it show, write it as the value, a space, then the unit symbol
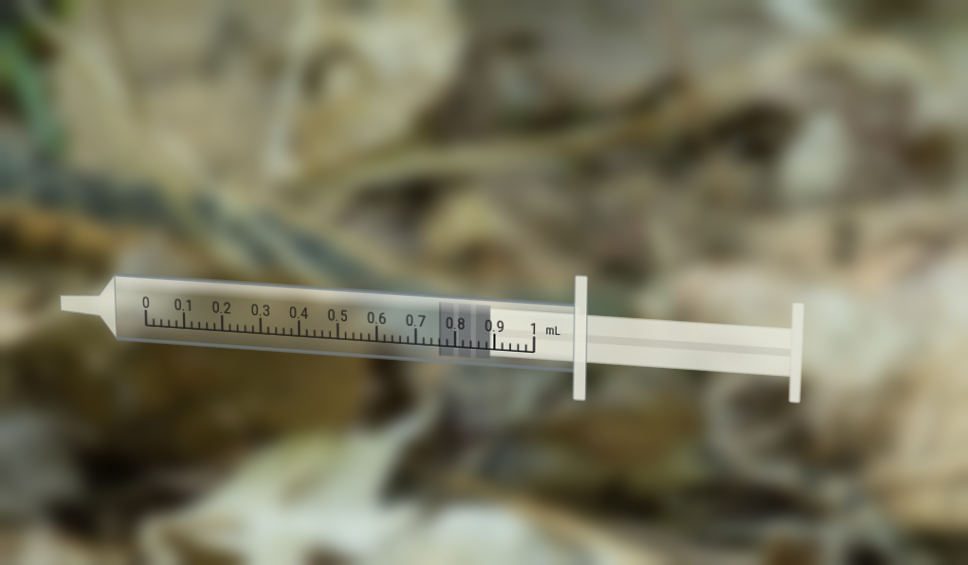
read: 0.76 mL
